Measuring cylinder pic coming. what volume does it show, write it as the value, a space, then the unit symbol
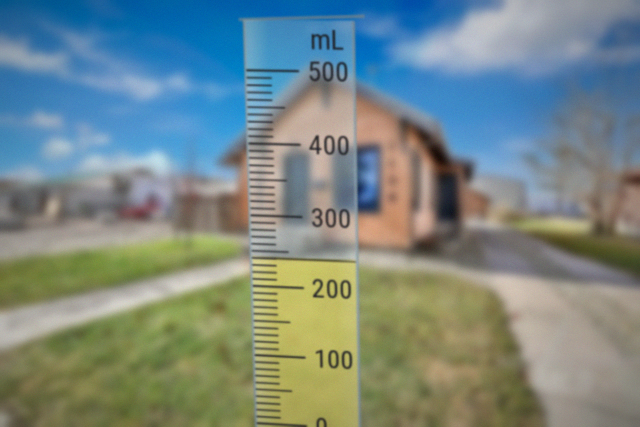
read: 240 mL
